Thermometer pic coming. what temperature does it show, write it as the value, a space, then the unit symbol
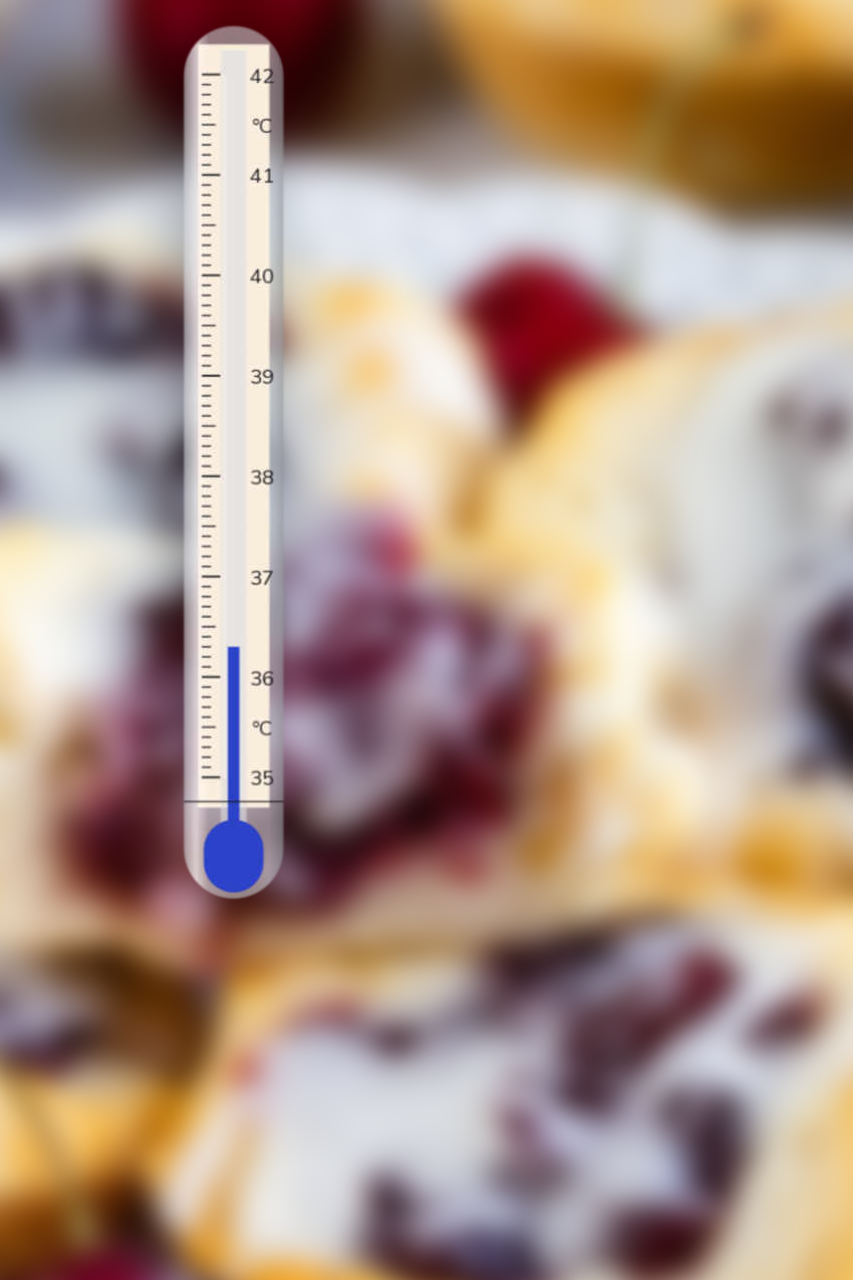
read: 36.3 °C
